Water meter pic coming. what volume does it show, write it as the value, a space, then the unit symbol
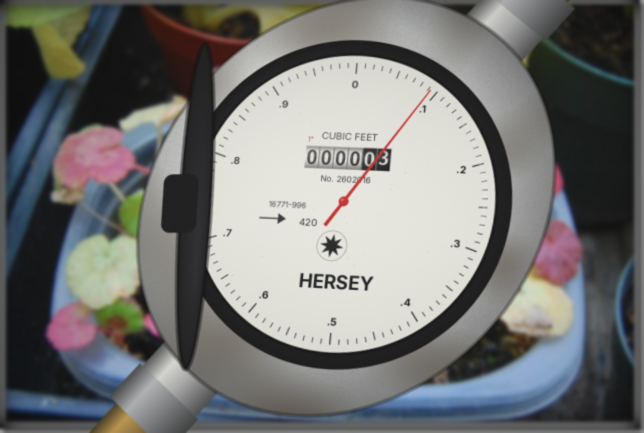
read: 3.09 ft³
